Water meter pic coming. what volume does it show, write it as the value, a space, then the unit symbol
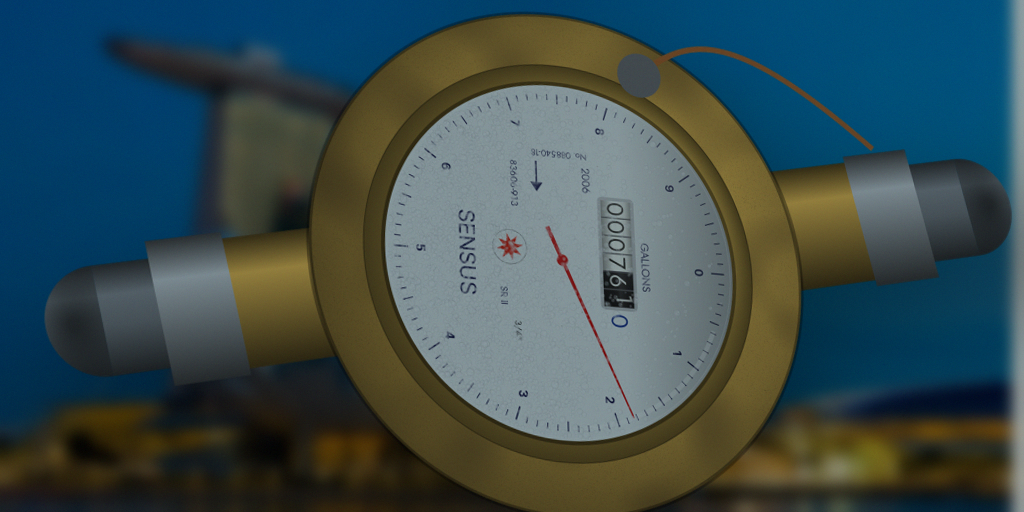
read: 7611.8 gal
